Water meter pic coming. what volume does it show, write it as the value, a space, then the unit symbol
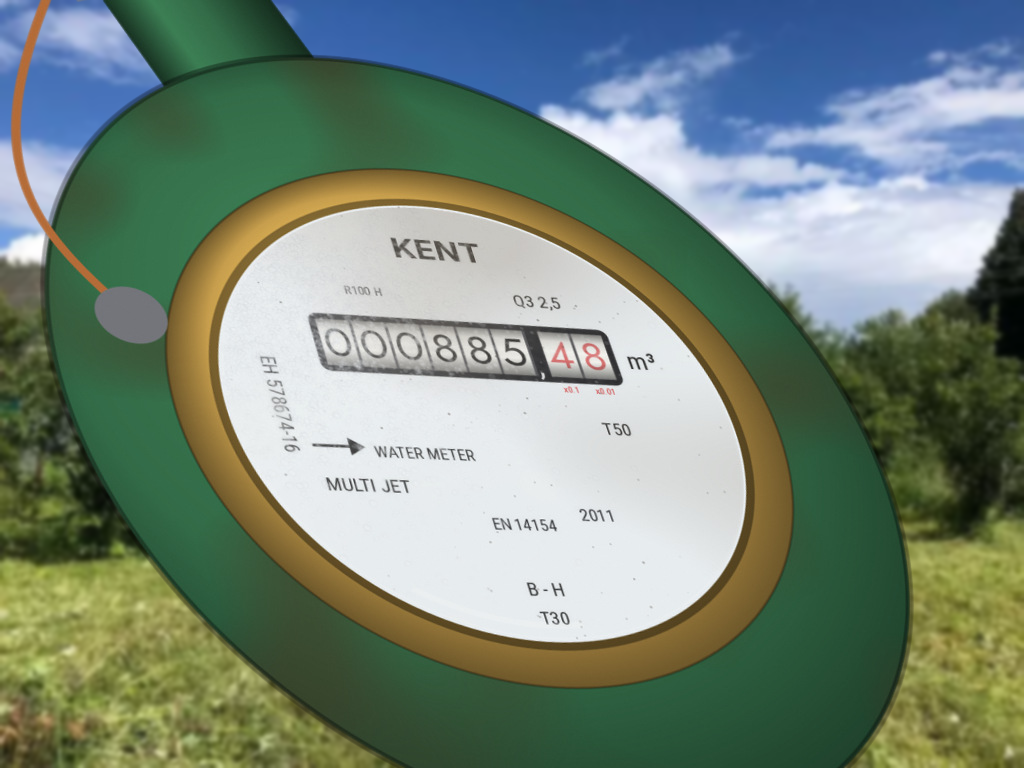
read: 885.48 m³
